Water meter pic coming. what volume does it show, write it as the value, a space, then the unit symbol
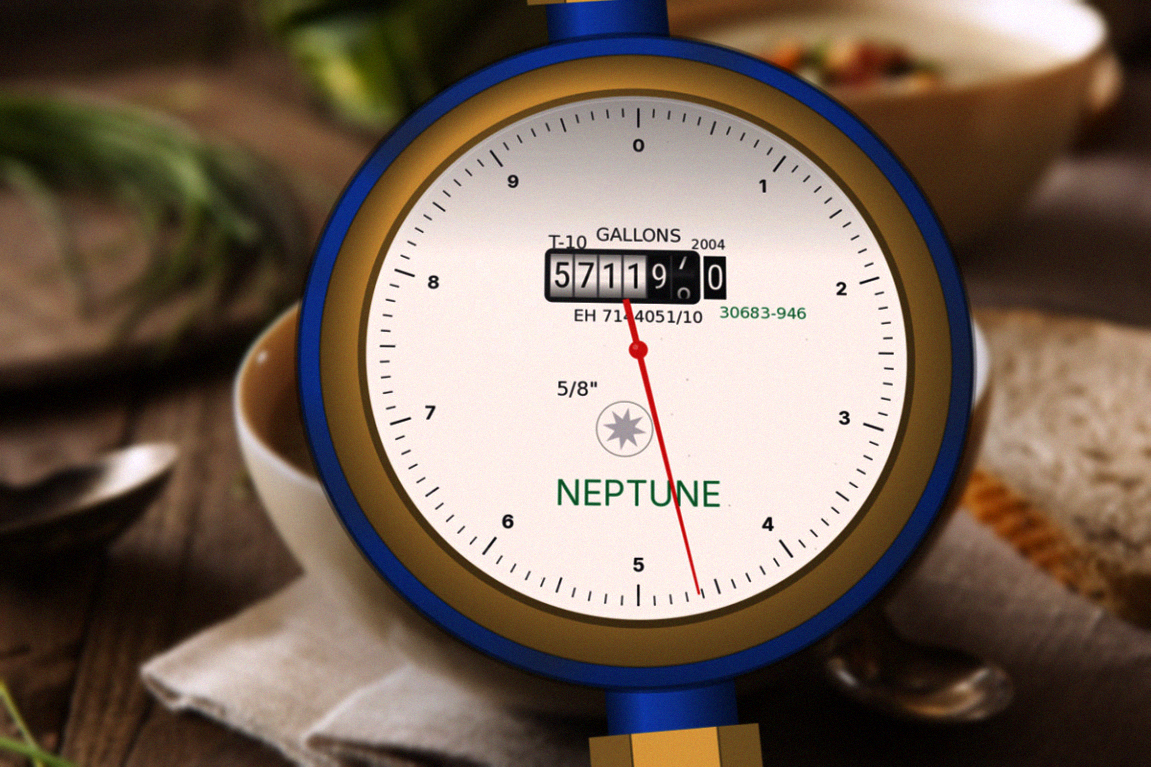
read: 5711974.6 gal
